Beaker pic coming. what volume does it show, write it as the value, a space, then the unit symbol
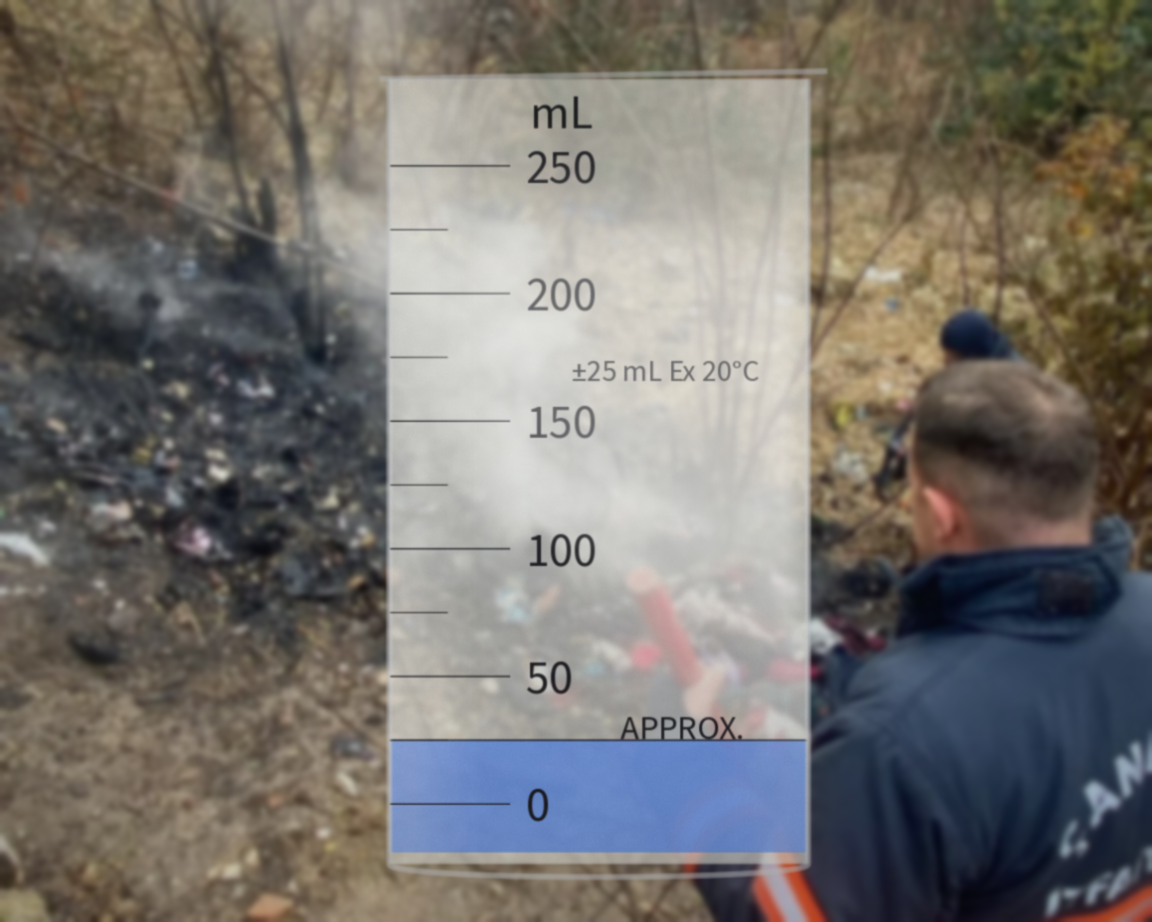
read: 25 mL
